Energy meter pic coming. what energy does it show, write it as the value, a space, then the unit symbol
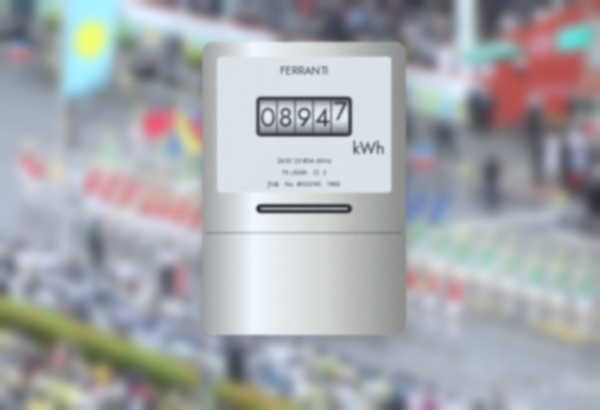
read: 8947 kWh
